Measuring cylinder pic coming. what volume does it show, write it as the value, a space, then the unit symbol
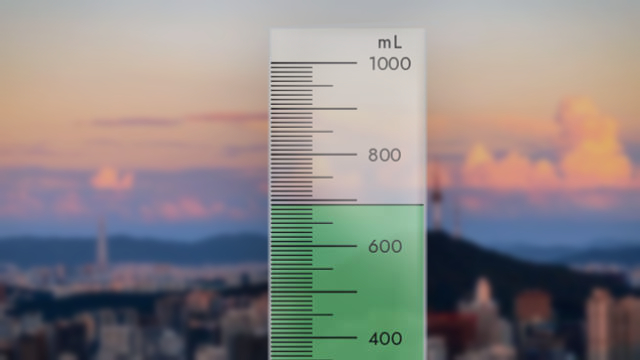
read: 690 mL
